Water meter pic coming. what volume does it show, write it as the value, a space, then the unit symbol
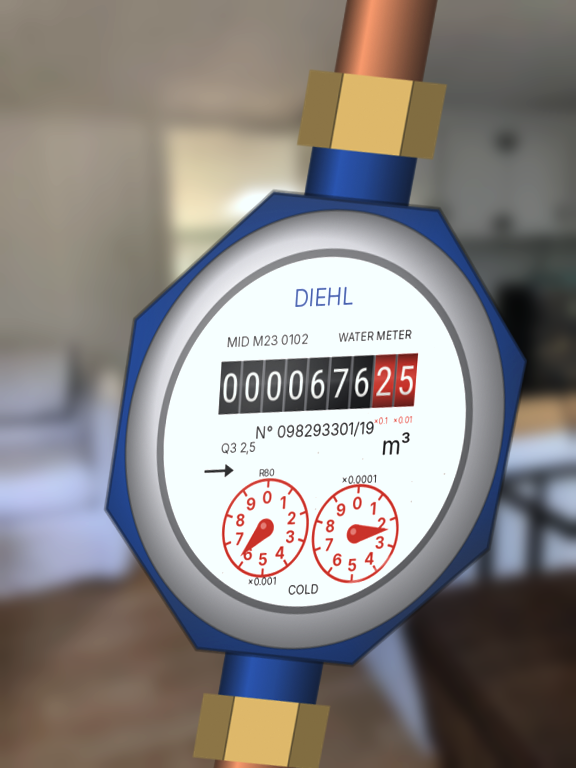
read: 676.2562 m³
